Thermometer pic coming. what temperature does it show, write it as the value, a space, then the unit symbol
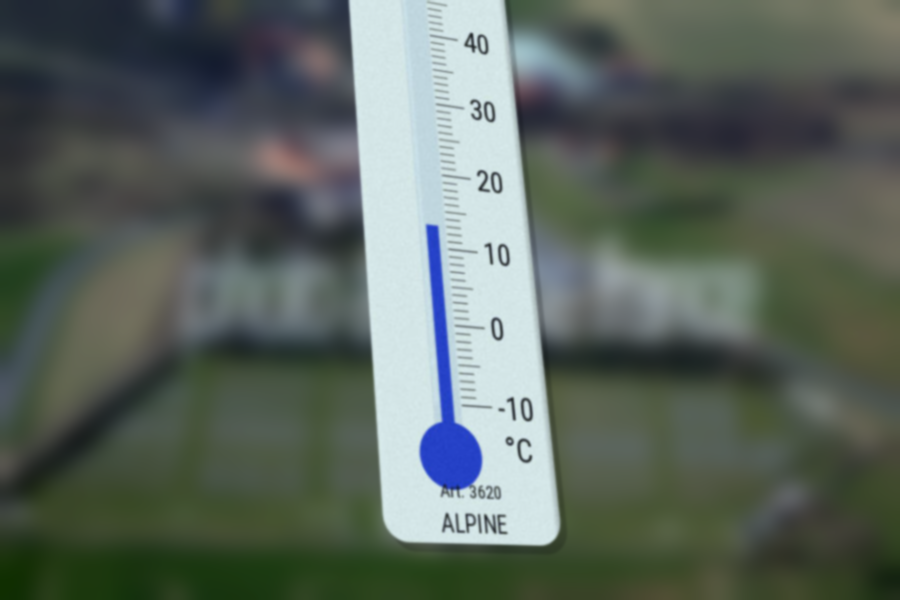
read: 13 °C
